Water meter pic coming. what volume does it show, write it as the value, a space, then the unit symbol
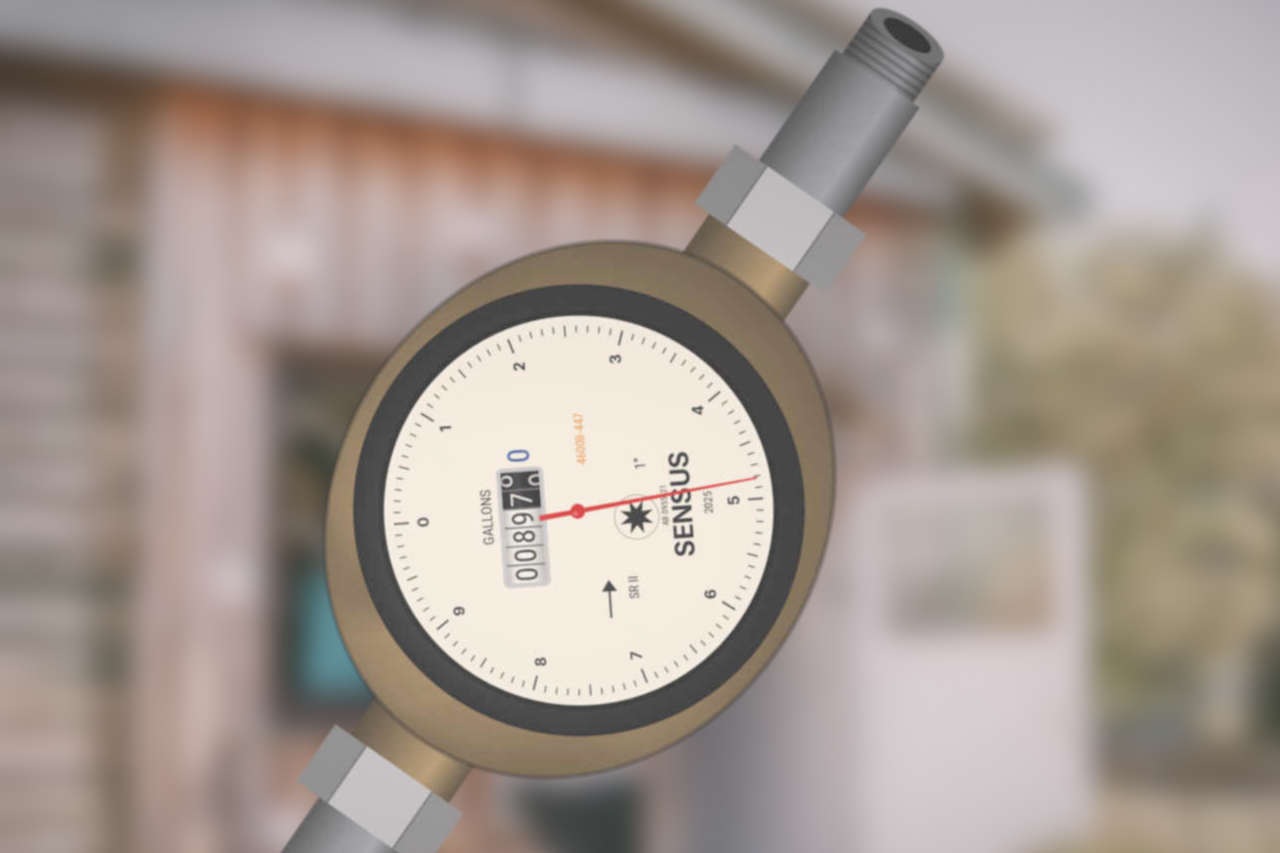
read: 89784.8 gal
